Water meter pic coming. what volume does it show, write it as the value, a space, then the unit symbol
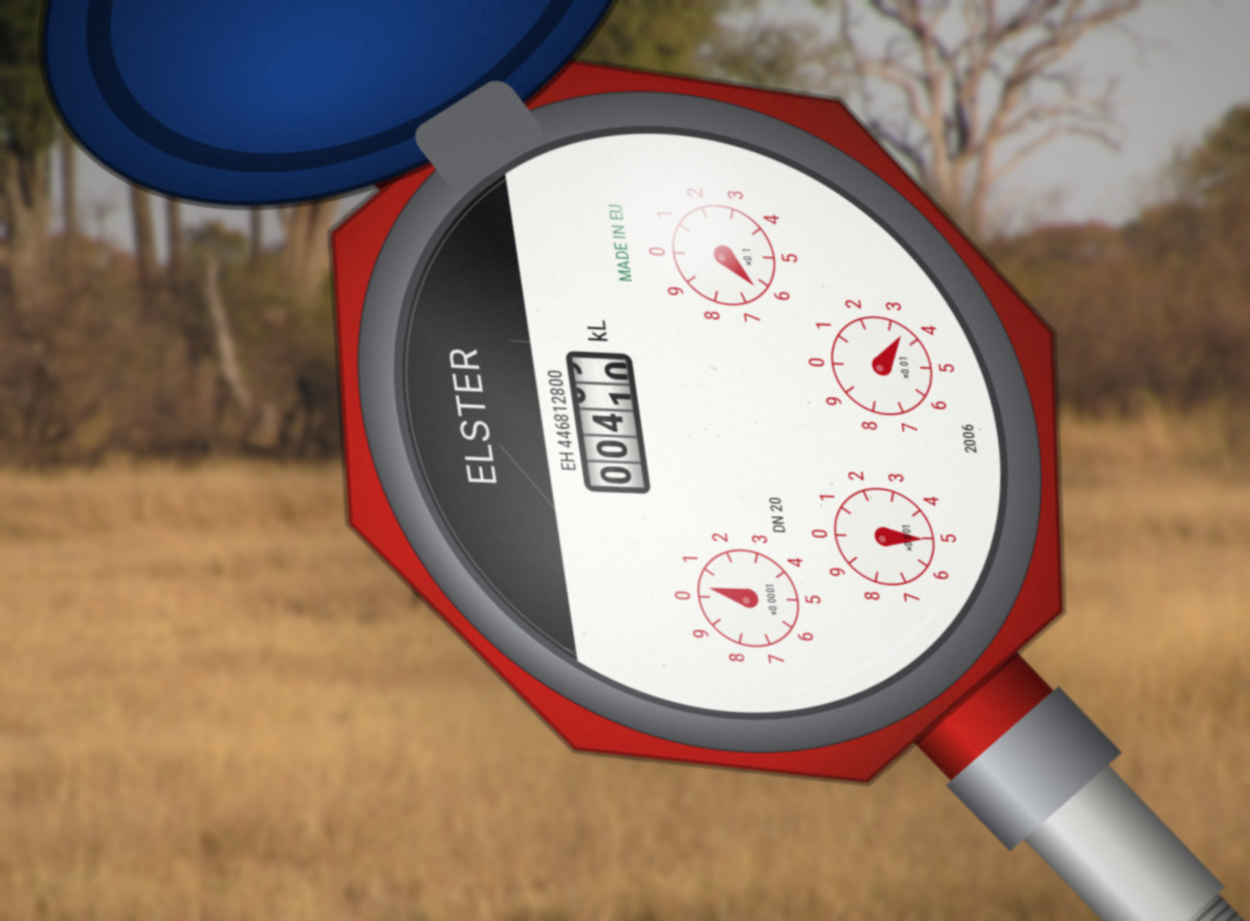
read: 409.6350 kL
